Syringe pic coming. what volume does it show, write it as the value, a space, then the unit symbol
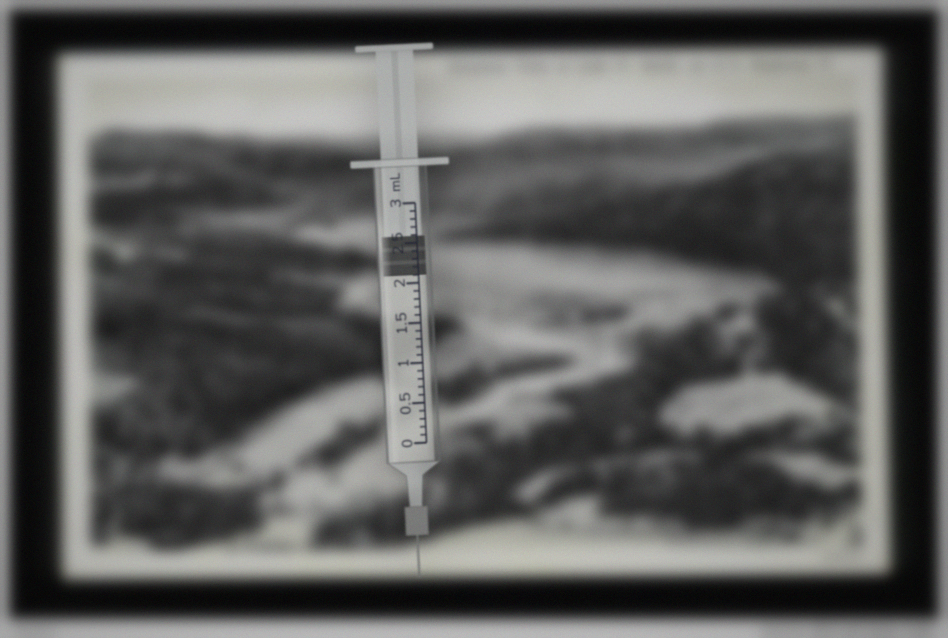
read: 2.1 mL
